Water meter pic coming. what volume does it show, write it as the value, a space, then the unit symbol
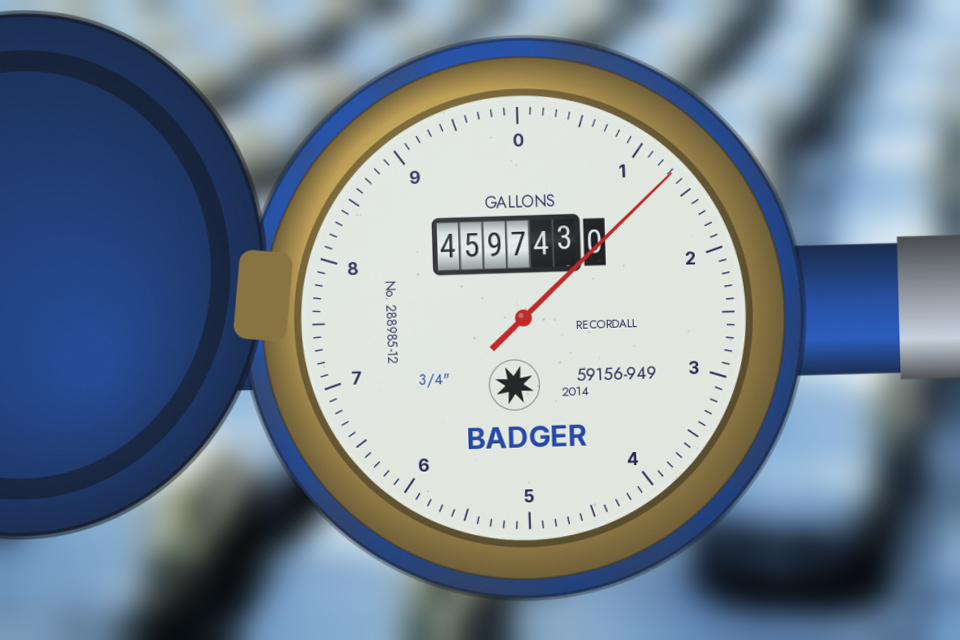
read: 4597431.3 gal
